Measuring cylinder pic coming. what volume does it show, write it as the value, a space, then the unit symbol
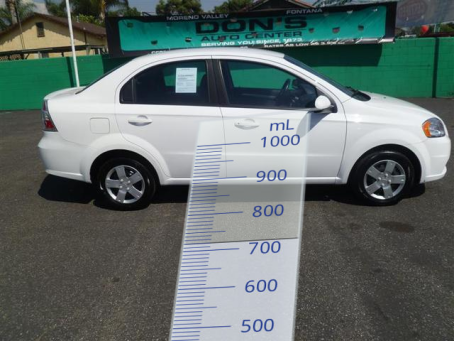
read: 720 mL
